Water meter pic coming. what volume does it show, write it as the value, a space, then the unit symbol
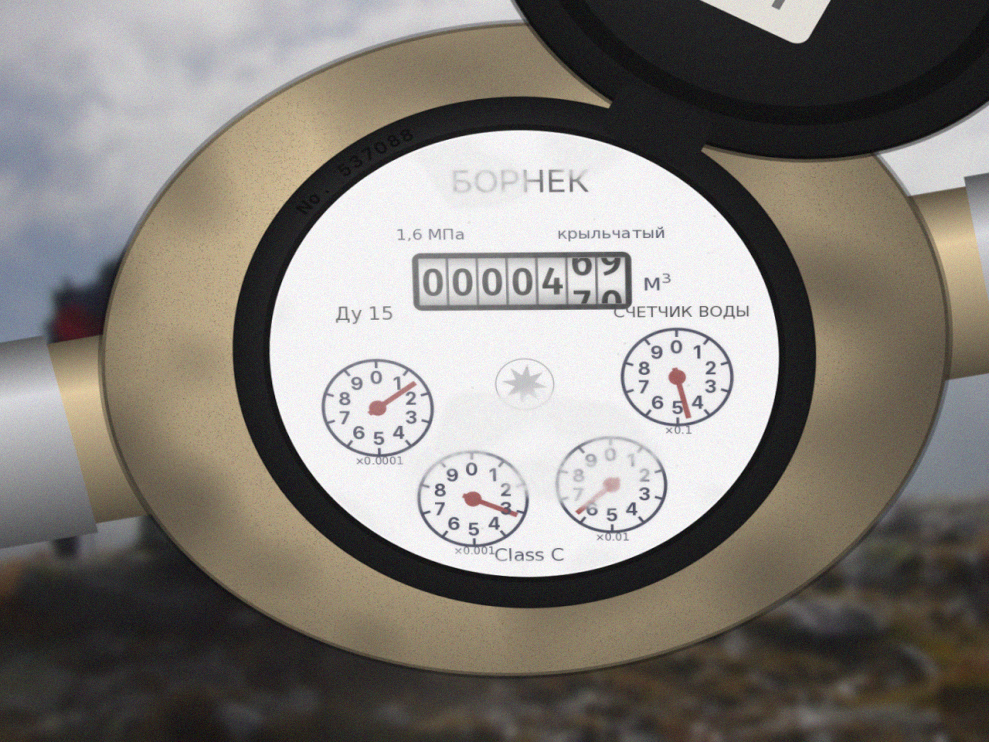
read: 469.4631 m³
